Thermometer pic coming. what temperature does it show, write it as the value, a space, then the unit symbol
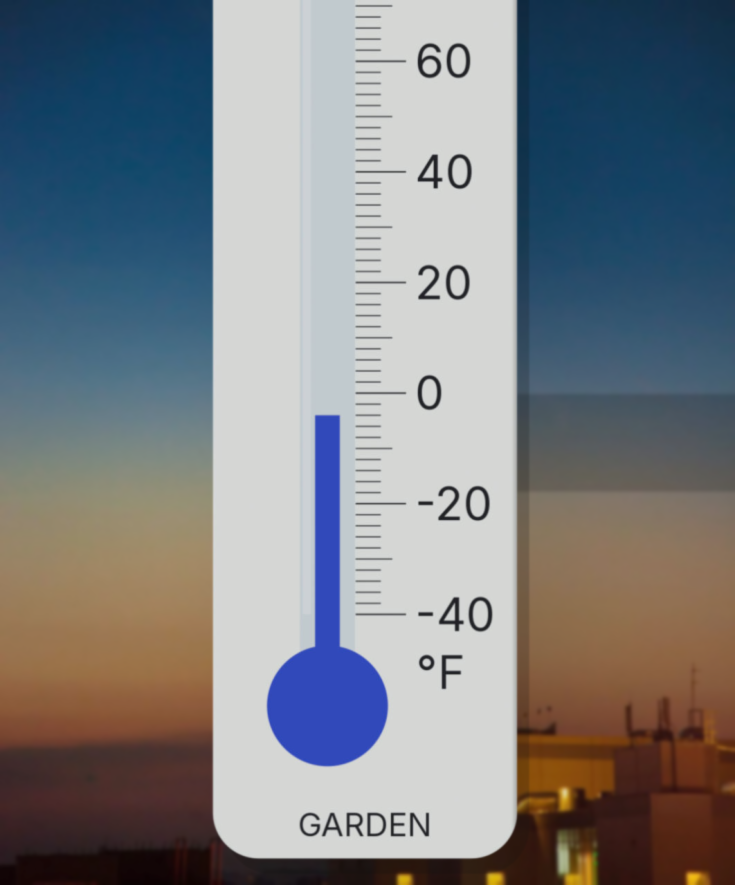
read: -4 °F
